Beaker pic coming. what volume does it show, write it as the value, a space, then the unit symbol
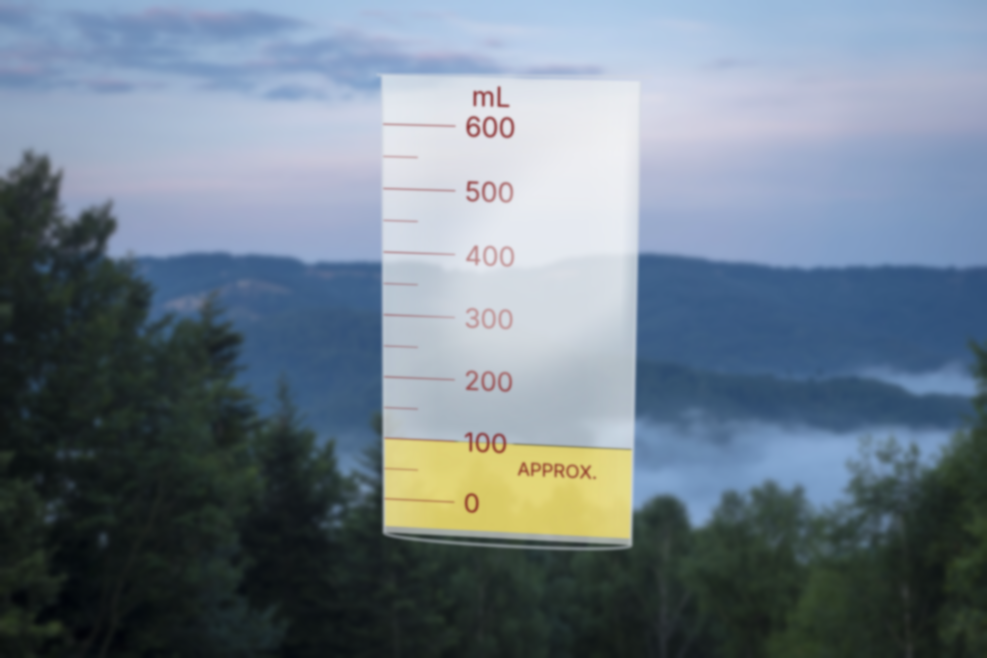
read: 100 mL
